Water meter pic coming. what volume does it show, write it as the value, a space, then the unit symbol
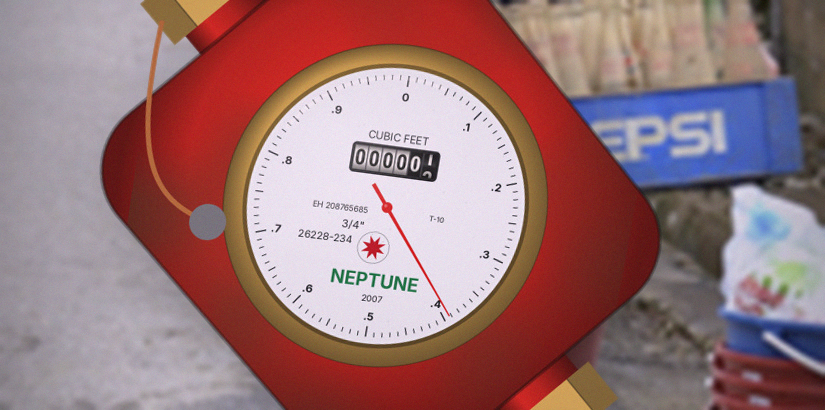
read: 1.39 ft³
